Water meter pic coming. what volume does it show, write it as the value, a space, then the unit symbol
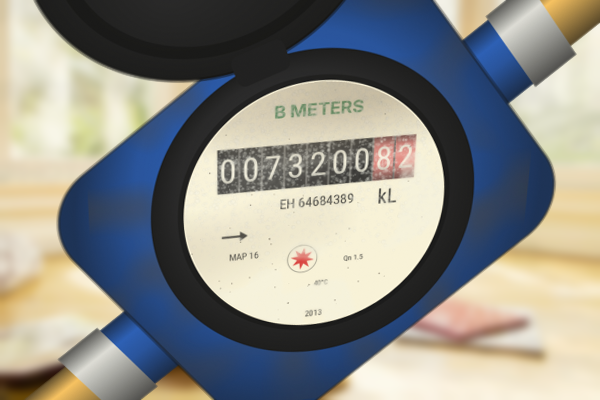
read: 73200.82 kL
